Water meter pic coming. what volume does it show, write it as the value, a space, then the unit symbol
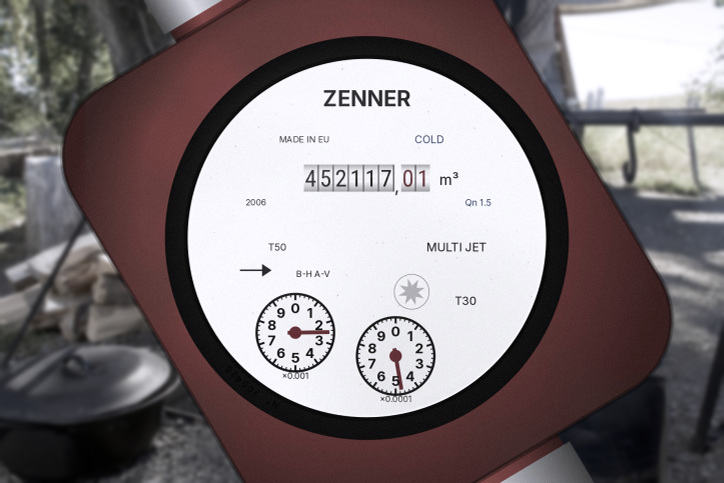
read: 452117.0124 m³
